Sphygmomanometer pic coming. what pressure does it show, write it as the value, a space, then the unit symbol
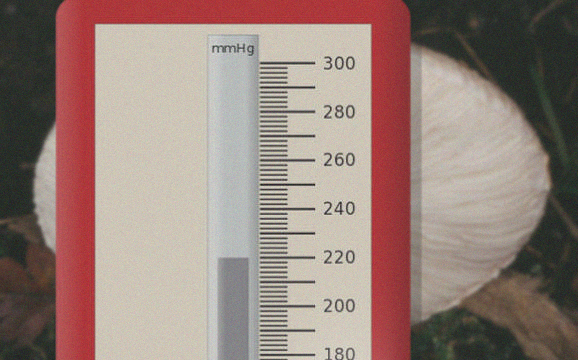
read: 220 mmHg
